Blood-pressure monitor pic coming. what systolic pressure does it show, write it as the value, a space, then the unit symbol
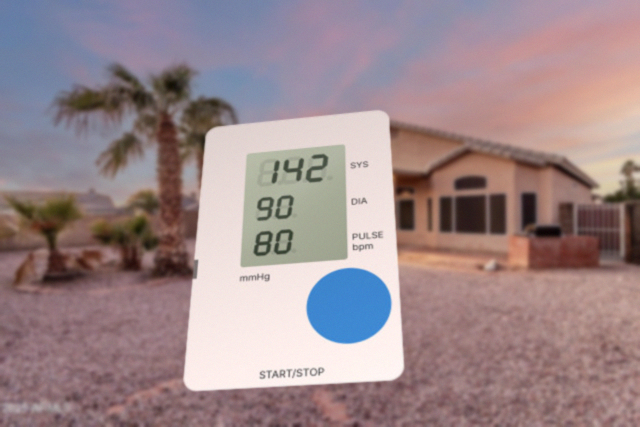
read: 142 mmHg
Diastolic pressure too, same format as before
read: 90 mmHg
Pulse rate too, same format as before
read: 80 bpm
